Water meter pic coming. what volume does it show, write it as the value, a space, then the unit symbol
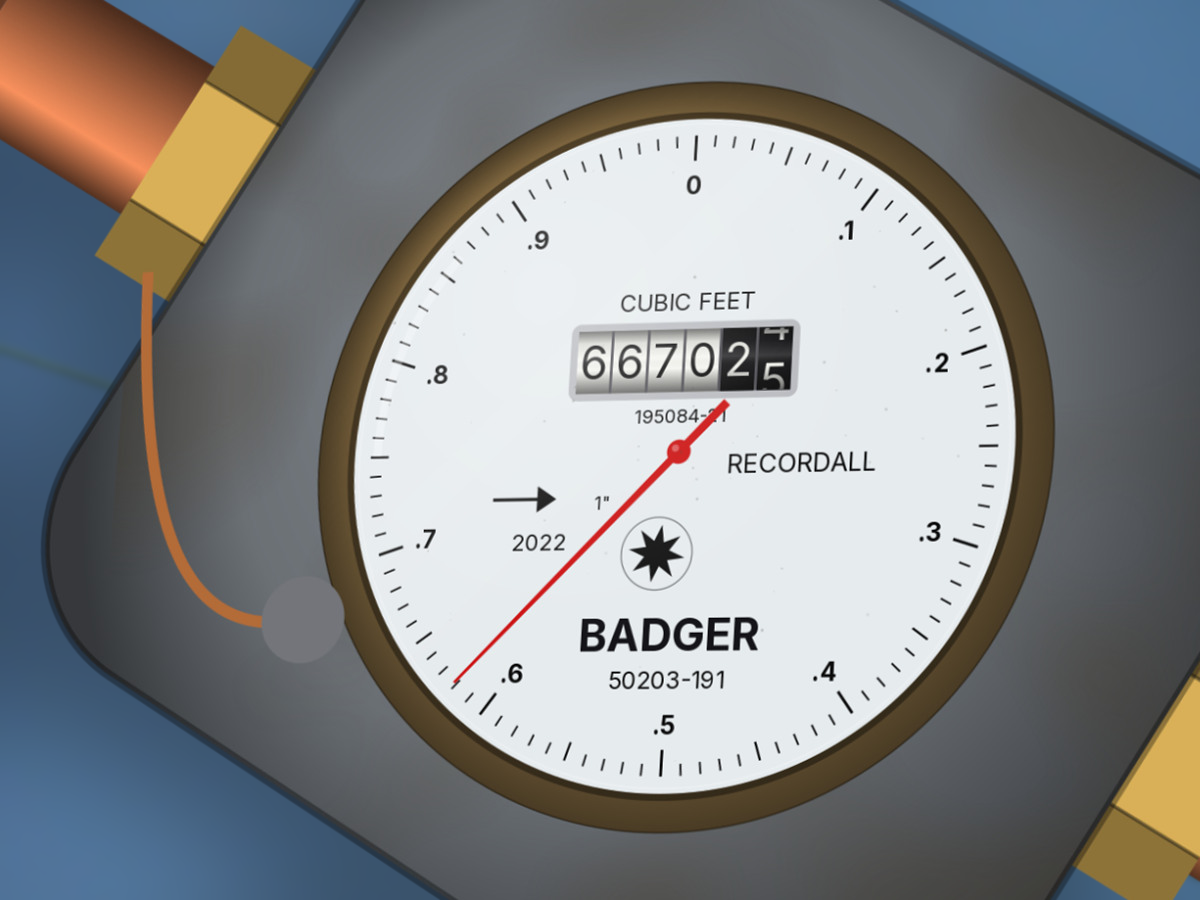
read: 667024.62 ft³
